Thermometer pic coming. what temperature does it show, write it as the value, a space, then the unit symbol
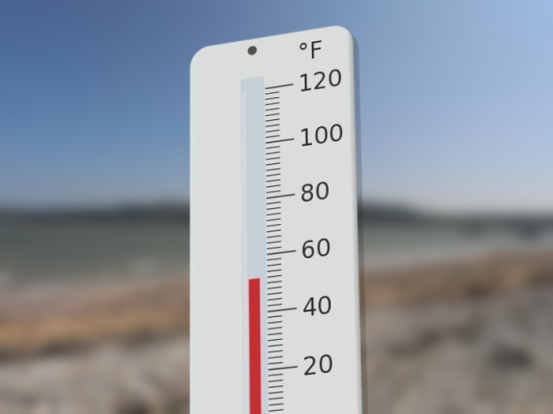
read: 52 °F
